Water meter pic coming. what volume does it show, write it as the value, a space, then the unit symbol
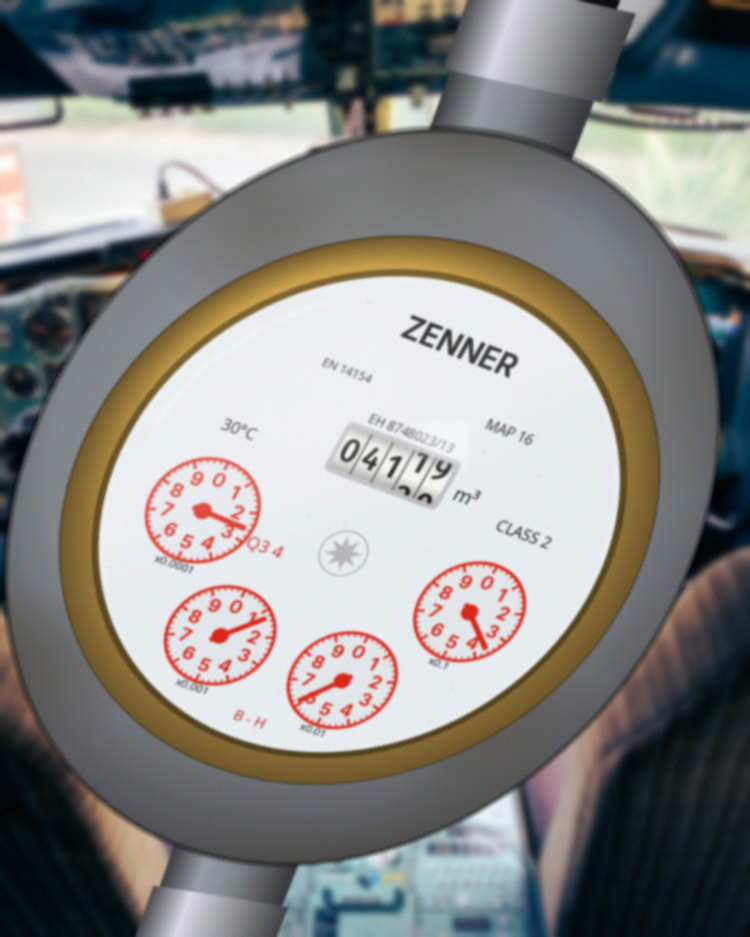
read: 4119.3612 m³
